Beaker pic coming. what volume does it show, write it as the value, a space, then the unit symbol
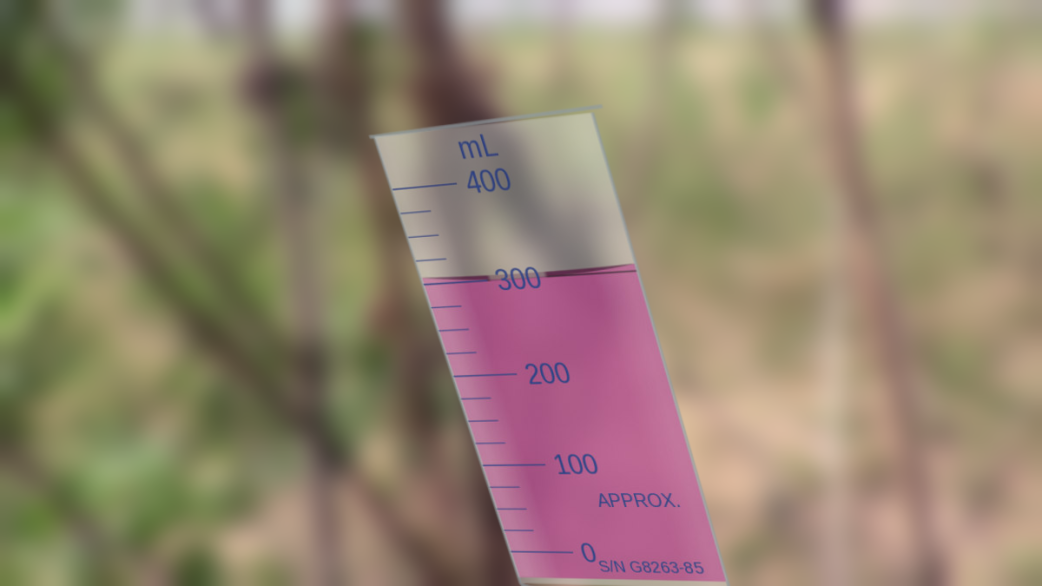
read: 300 mL
